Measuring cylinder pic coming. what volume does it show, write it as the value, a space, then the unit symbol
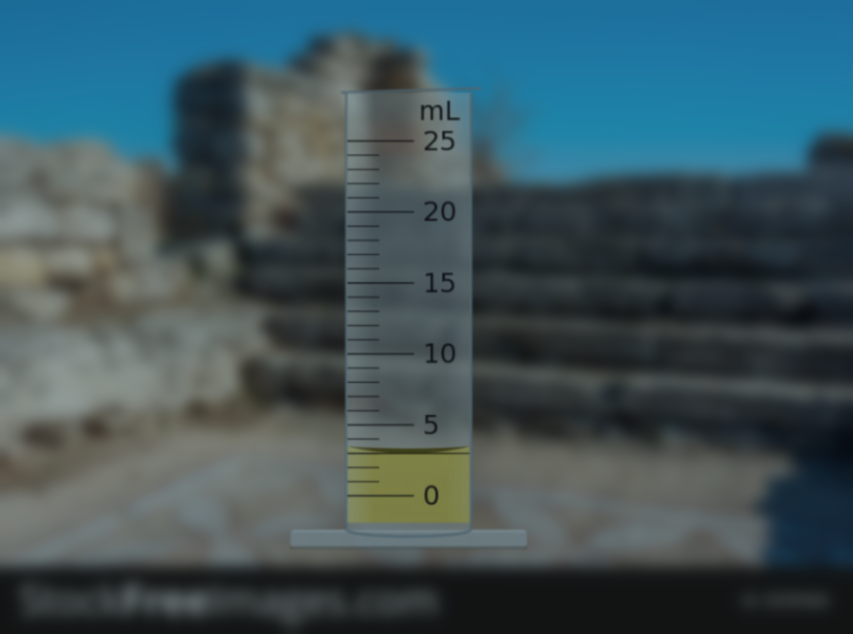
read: 3 mL
